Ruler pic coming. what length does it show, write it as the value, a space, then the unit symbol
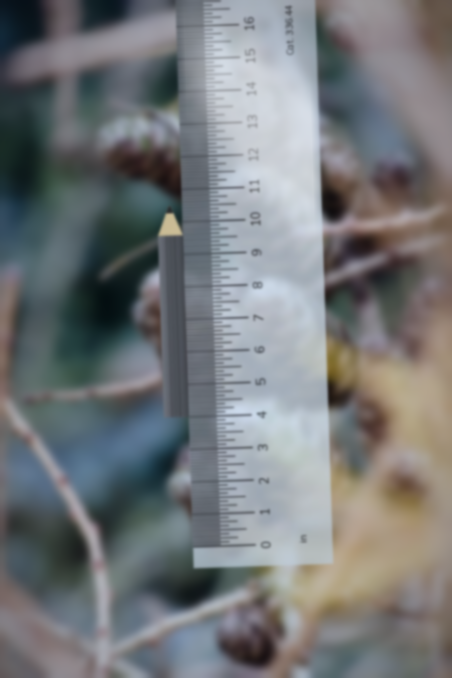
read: 6.5 in
